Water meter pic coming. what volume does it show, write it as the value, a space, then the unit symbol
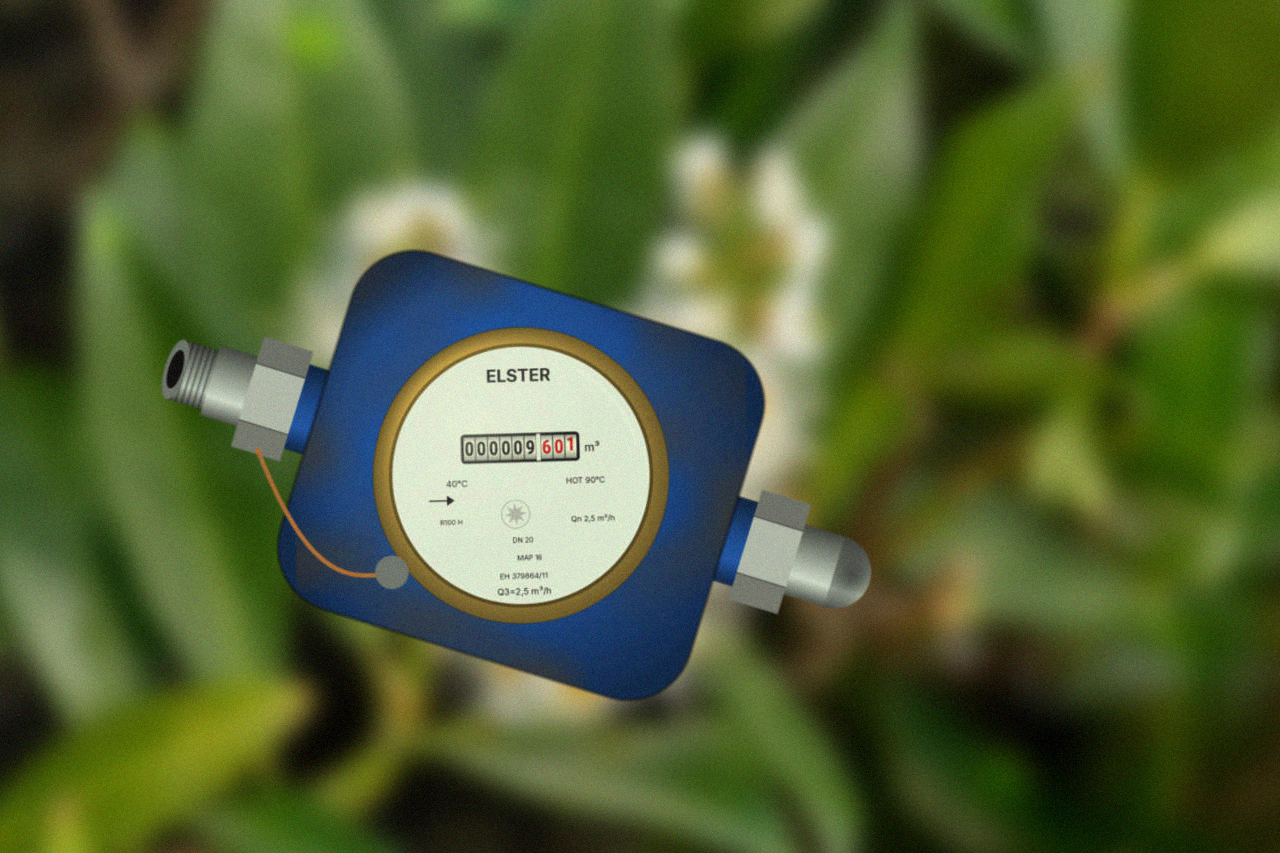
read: 9.601 m³
